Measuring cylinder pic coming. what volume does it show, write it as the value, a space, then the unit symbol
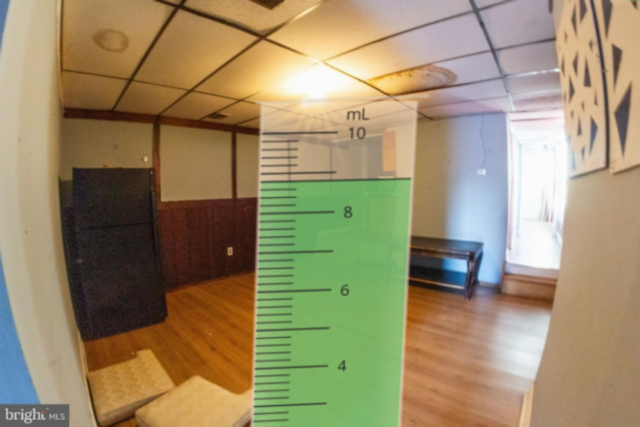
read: 8.8 mL
